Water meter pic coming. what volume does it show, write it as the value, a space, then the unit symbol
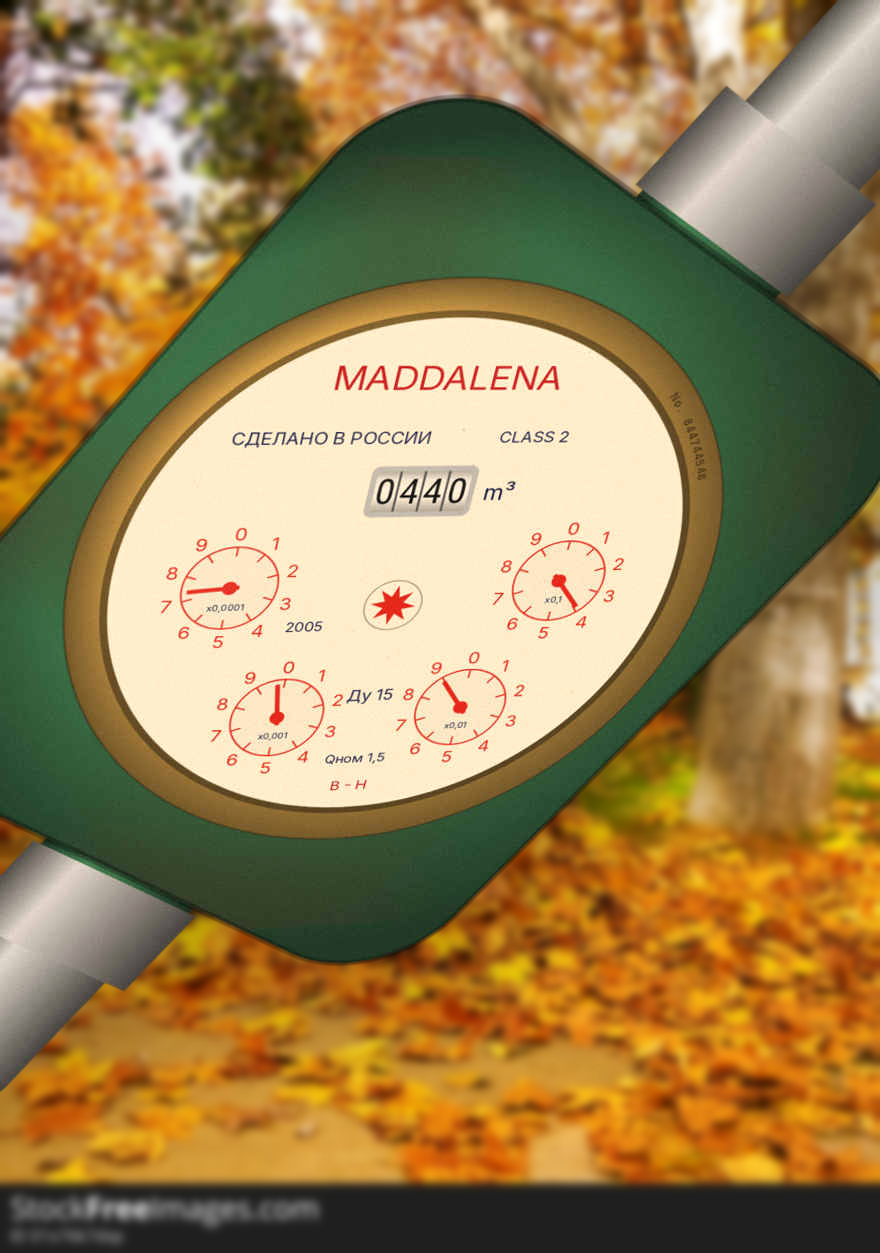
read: 440.3897 m³
